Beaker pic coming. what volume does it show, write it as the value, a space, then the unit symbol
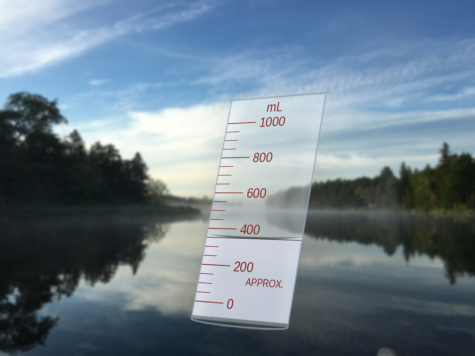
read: 350 mL
